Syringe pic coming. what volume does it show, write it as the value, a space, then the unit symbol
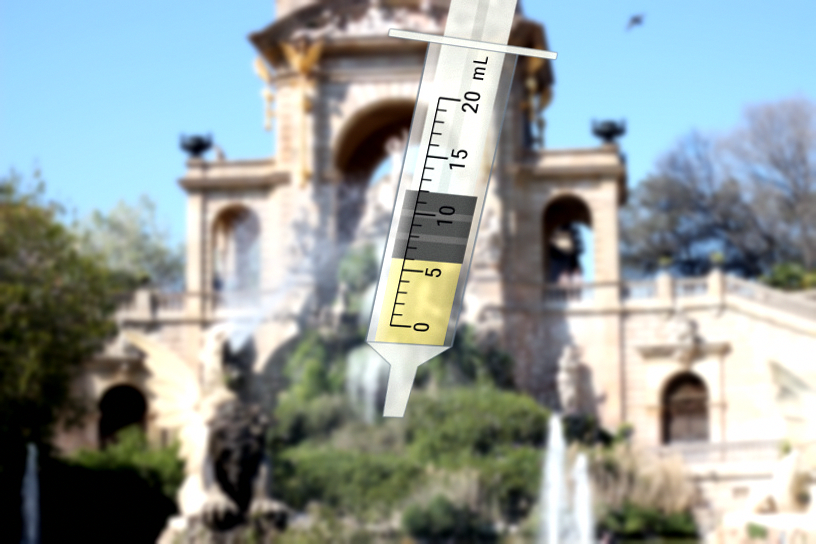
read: 6 mL
